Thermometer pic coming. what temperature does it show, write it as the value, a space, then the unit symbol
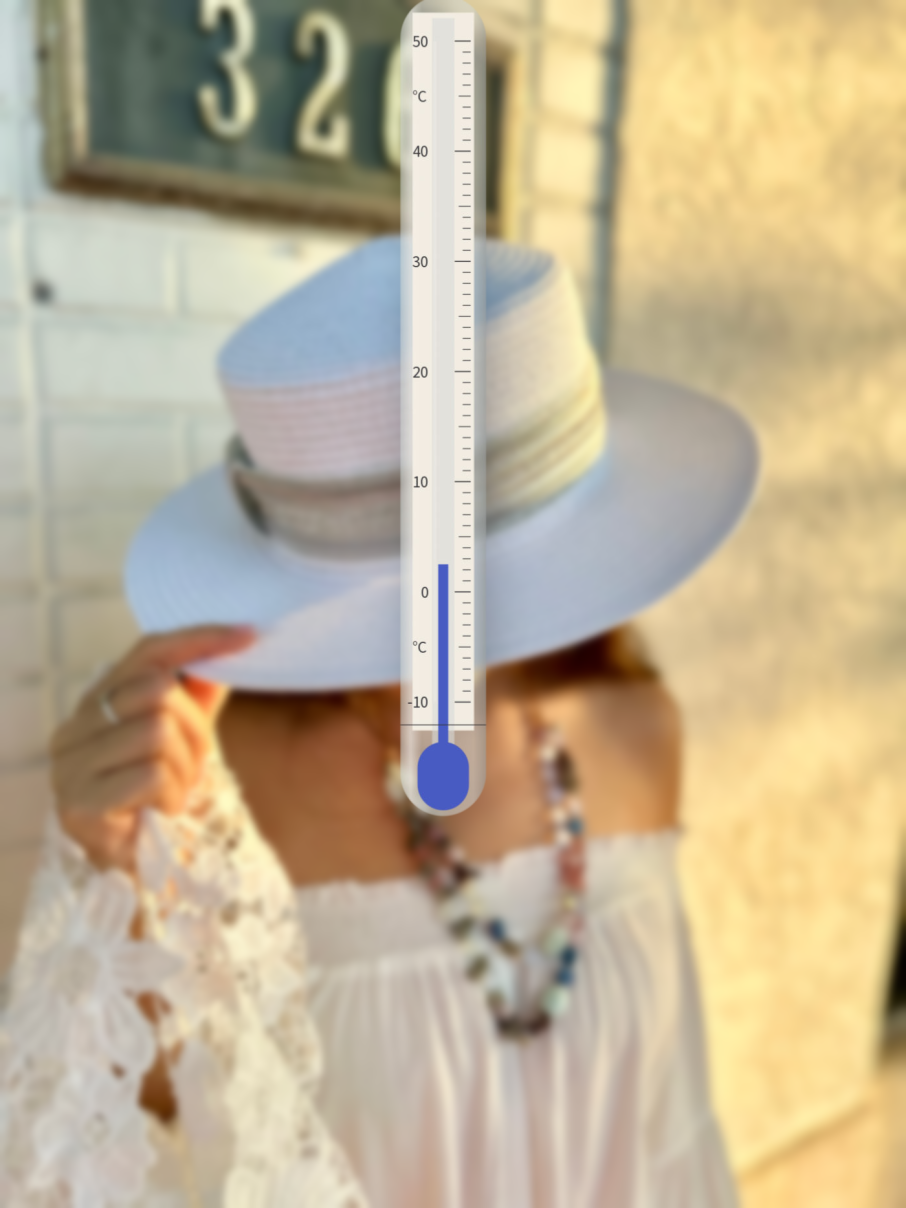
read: 2.5 °C
